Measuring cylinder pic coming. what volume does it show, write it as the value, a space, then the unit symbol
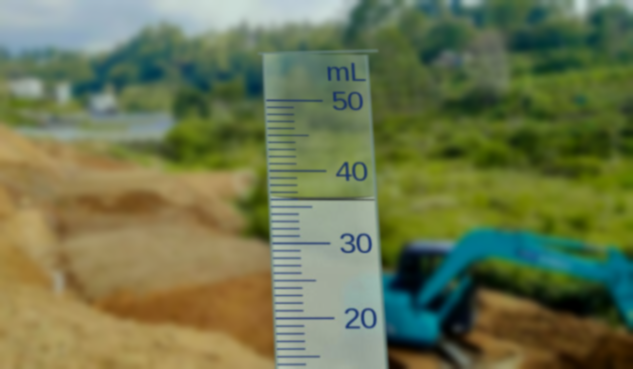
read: 36 mL
